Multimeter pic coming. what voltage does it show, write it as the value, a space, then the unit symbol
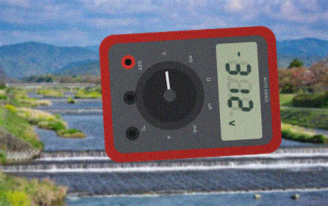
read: -312 V
